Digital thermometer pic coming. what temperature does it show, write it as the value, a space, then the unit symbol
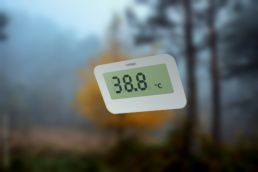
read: 38.8 °C
